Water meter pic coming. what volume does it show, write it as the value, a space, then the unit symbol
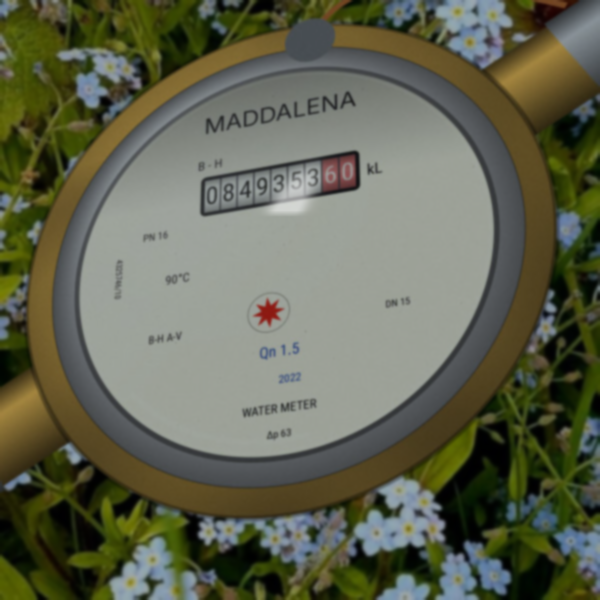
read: 849353.60 kL
